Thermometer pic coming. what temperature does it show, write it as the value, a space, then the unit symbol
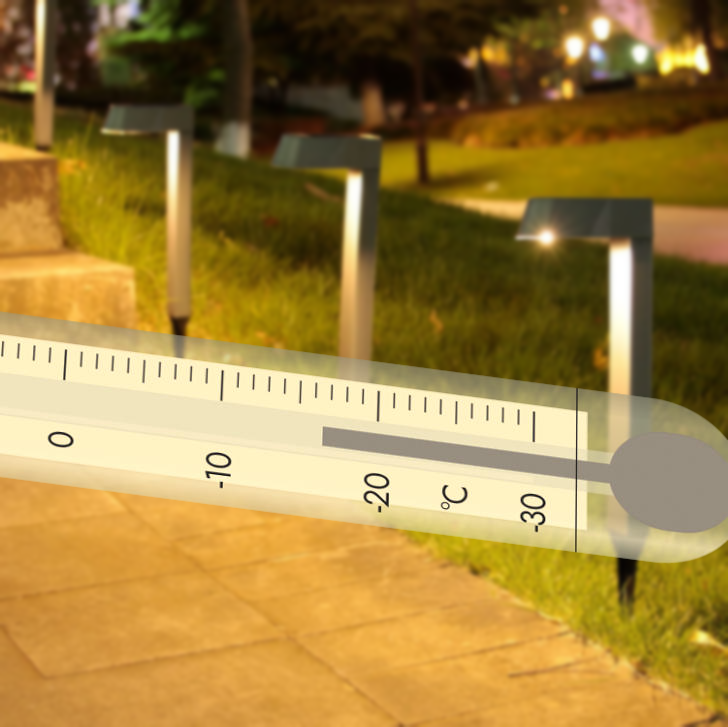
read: -16.5 °C
